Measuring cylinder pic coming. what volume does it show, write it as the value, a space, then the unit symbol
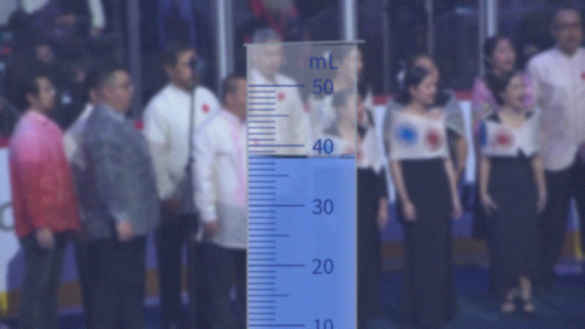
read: 38 mL
